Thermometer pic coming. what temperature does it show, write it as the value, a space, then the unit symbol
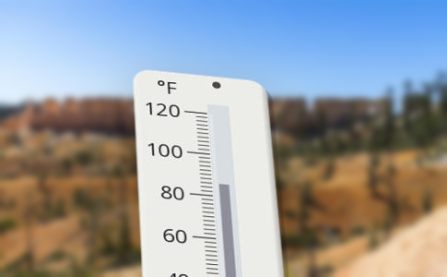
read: 86 °F
